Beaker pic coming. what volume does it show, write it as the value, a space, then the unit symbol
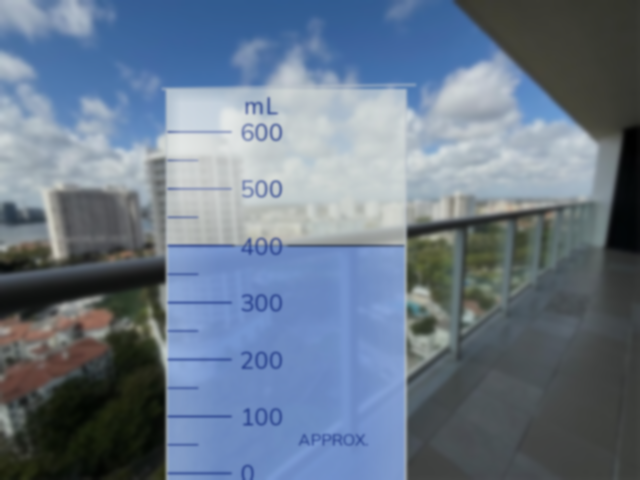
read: 400 mL
